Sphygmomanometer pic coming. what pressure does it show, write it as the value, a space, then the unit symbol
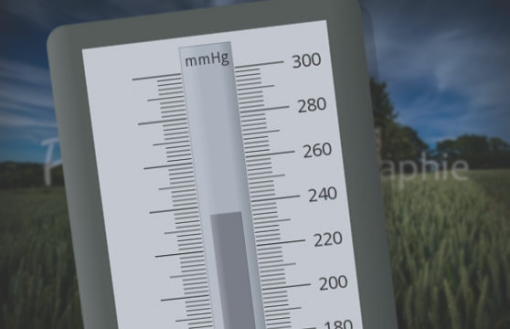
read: 236 mmHg
